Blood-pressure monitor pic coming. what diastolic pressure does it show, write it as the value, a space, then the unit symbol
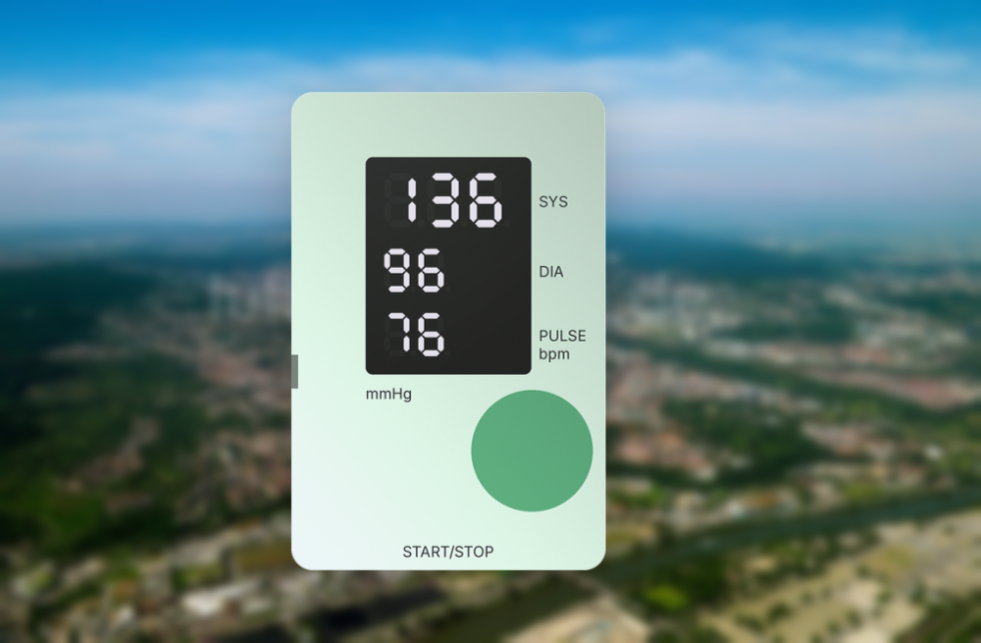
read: 96 mmHg
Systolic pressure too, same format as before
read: 136 mmHg
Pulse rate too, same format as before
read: 76 bpm
